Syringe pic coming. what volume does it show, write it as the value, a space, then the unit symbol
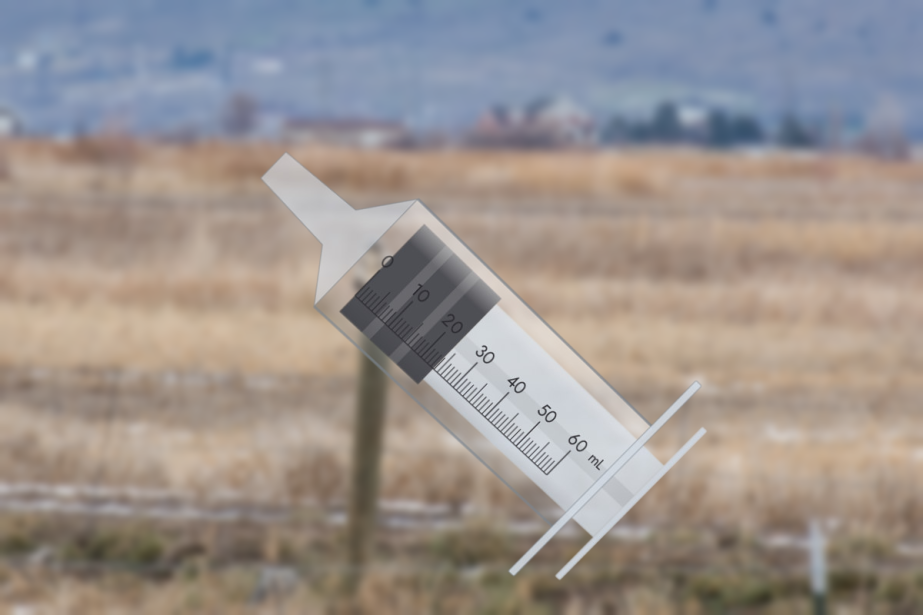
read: 0 mL
